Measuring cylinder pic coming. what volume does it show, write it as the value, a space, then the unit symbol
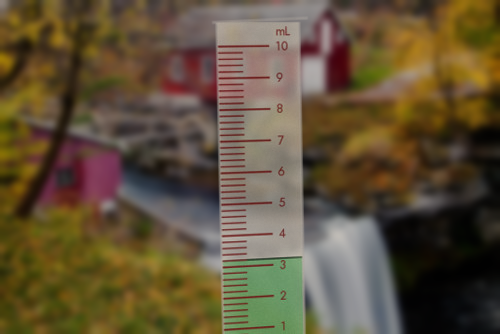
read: 3.2 mL
